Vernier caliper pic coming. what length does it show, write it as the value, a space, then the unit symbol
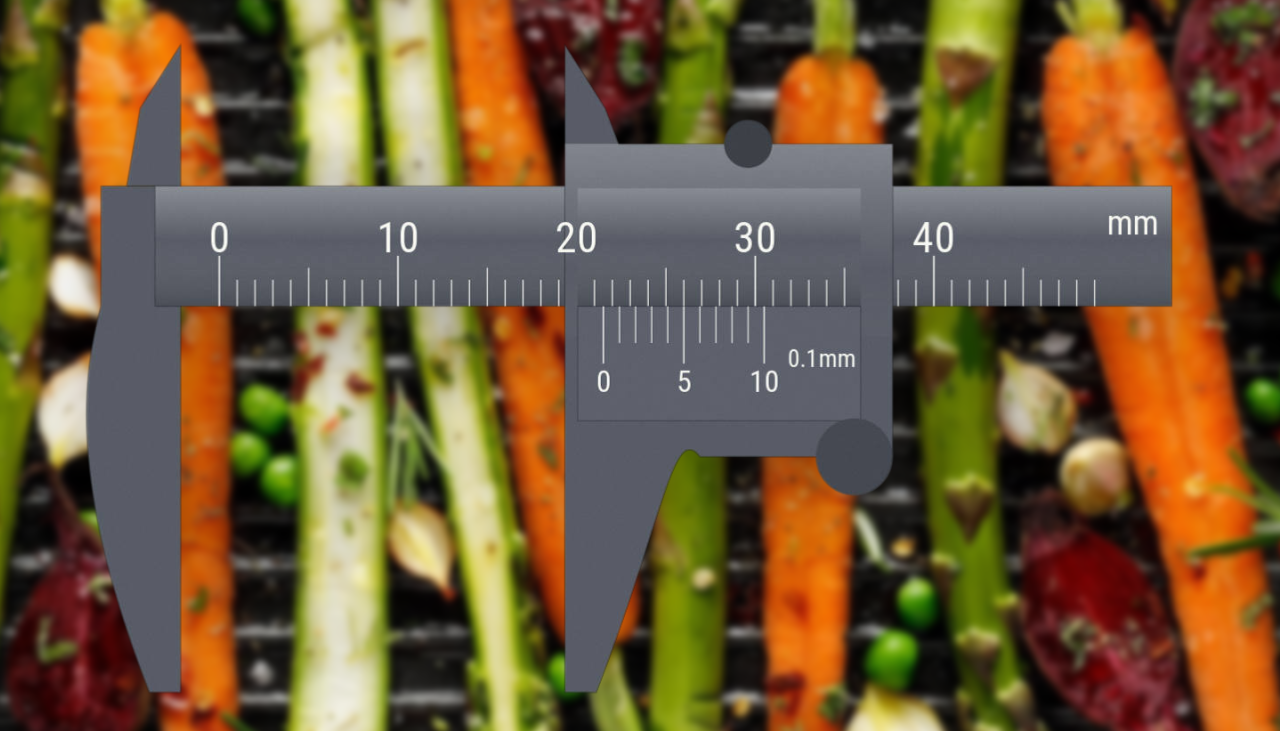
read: 21.5 mm
